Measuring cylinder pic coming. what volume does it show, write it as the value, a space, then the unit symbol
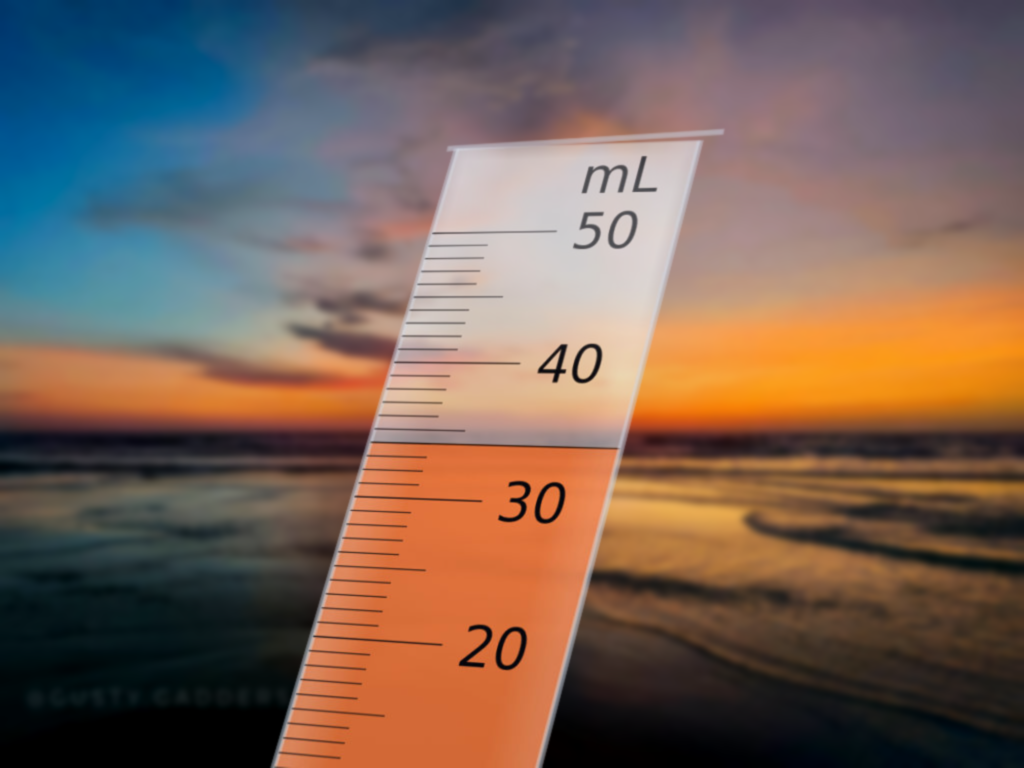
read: 34 mL
